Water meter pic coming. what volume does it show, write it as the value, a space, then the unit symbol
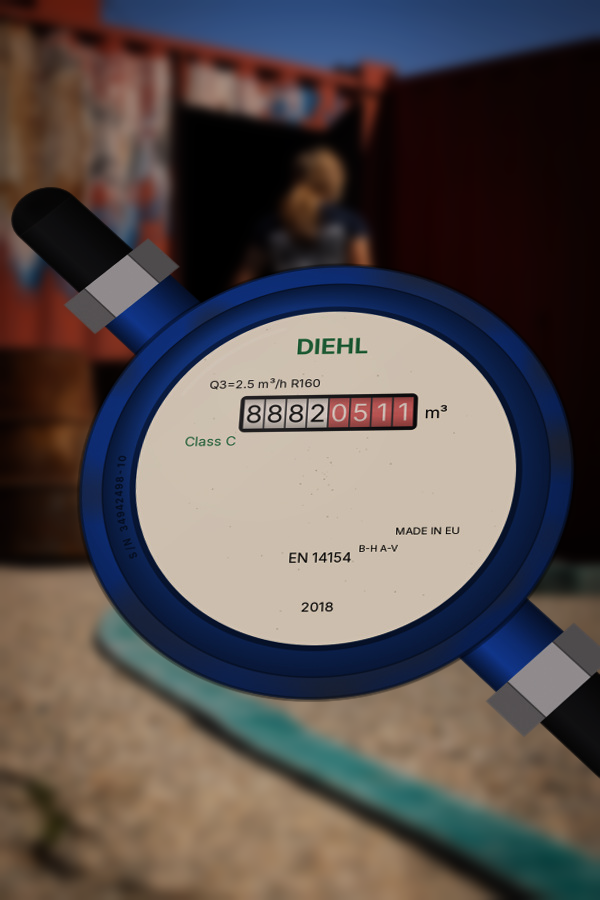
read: 8882.0511 m³
